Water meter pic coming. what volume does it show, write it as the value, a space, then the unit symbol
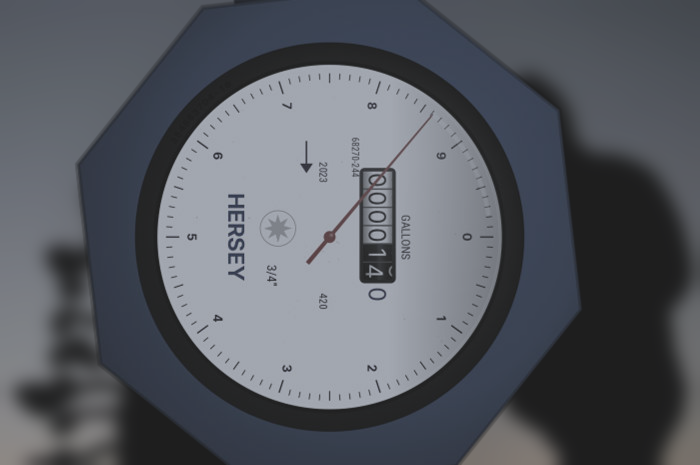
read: 138.6 gal
